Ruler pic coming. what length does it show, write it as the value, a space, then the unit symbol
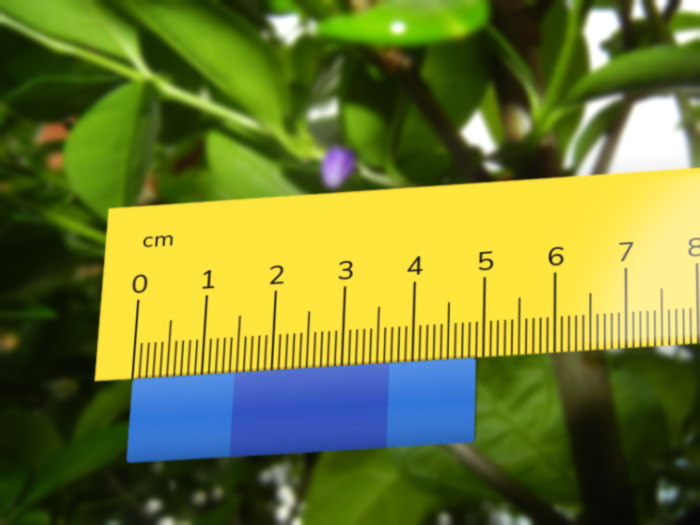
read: 4.9 cm
